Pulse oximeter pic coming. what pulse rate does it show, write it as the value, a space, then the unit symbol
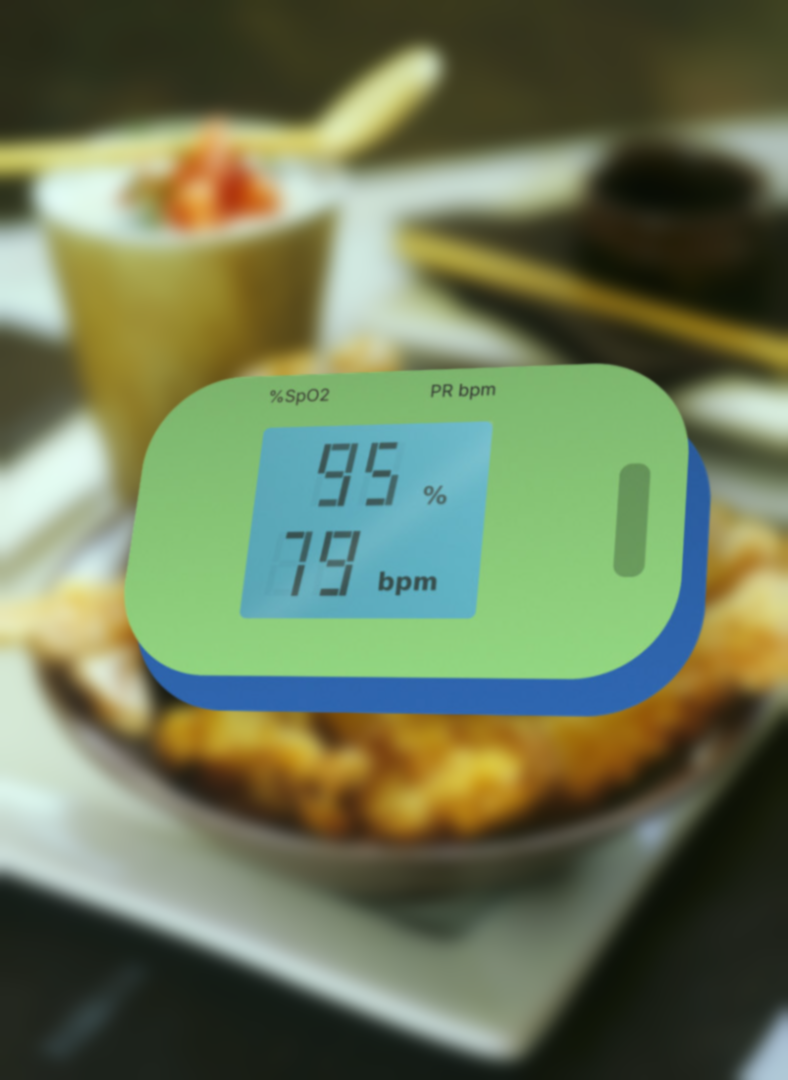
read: 79 bpm
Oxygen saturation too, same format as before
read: 95 %
